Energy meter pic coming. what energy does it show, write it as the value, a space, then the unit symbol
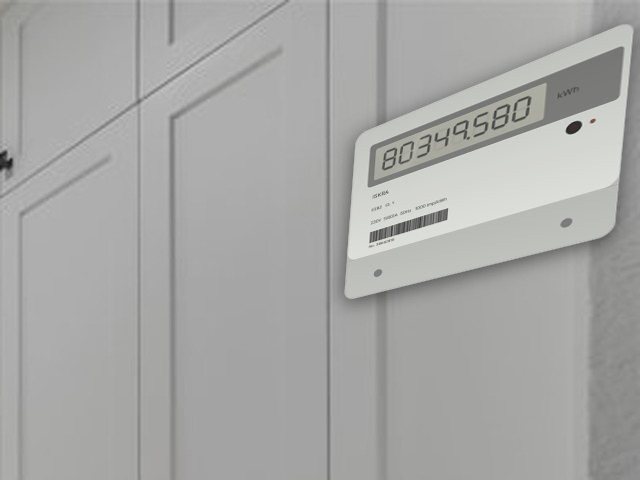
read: 80349.580 kWh
